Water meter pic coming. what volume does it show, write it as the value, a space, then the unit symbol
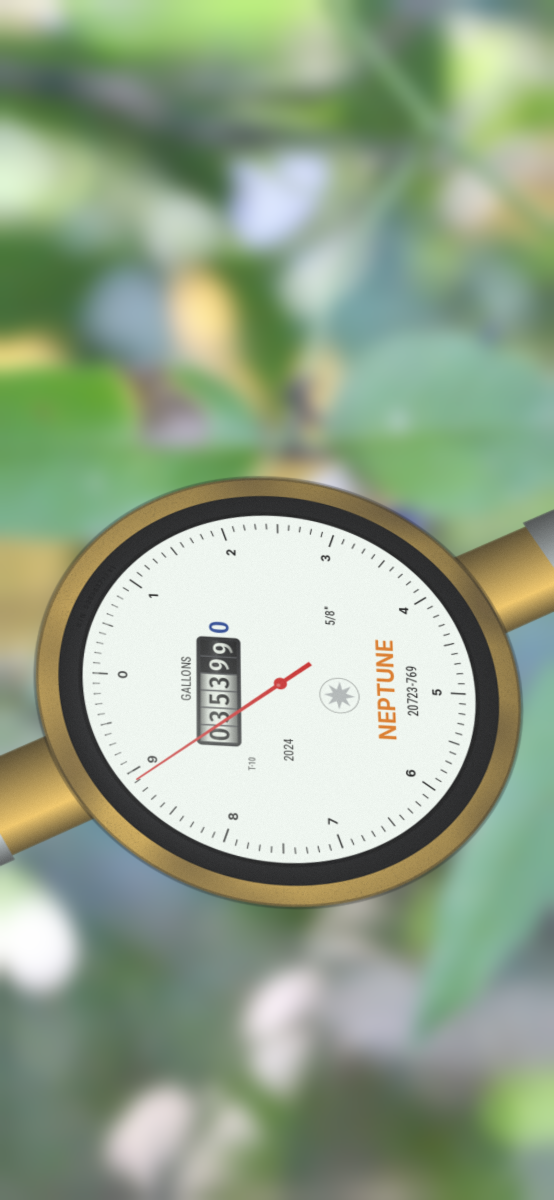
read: 353988.9 gal
